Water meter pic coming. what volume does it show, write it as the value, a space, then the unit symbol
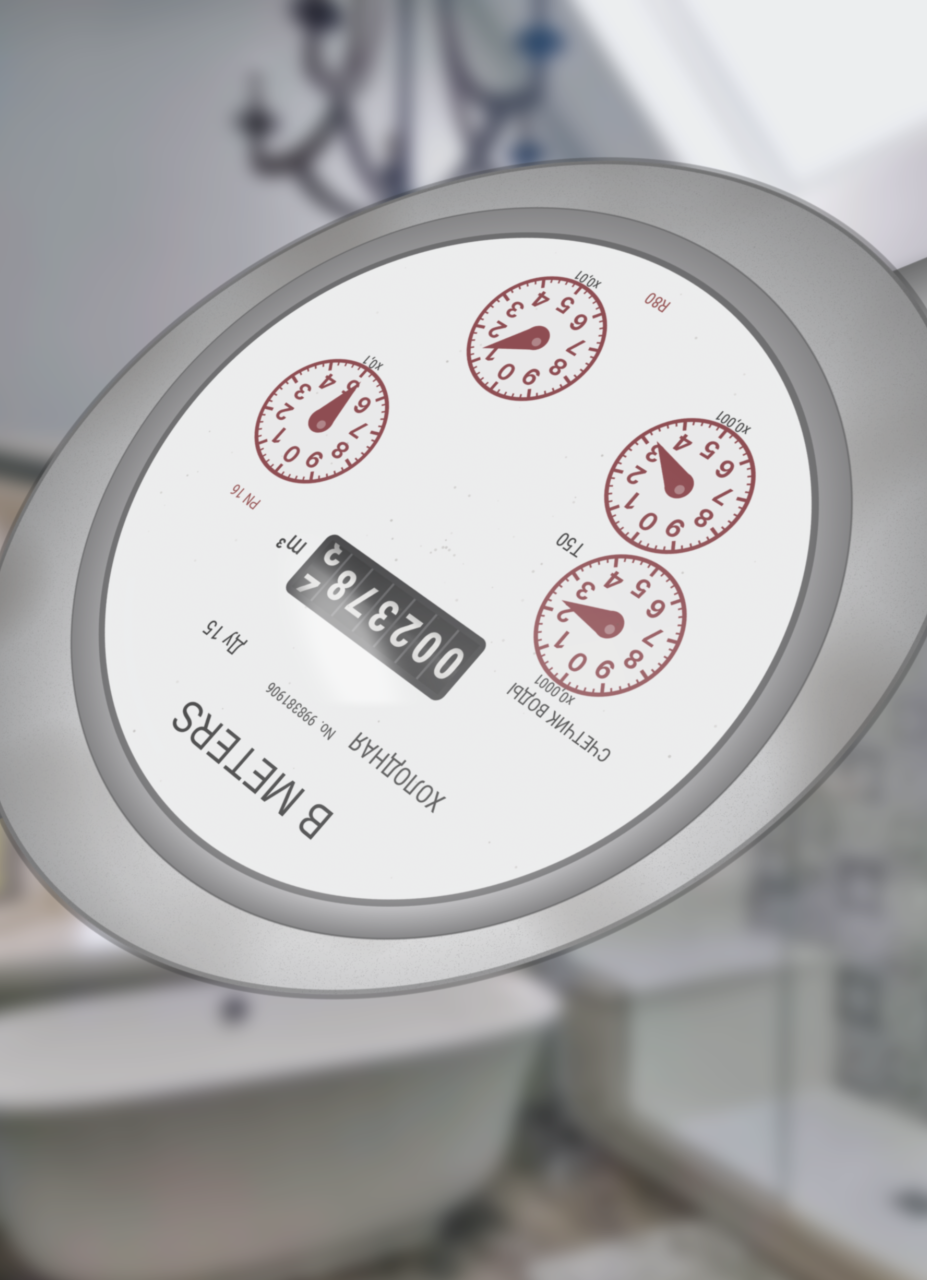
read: 23782.5132 m³
